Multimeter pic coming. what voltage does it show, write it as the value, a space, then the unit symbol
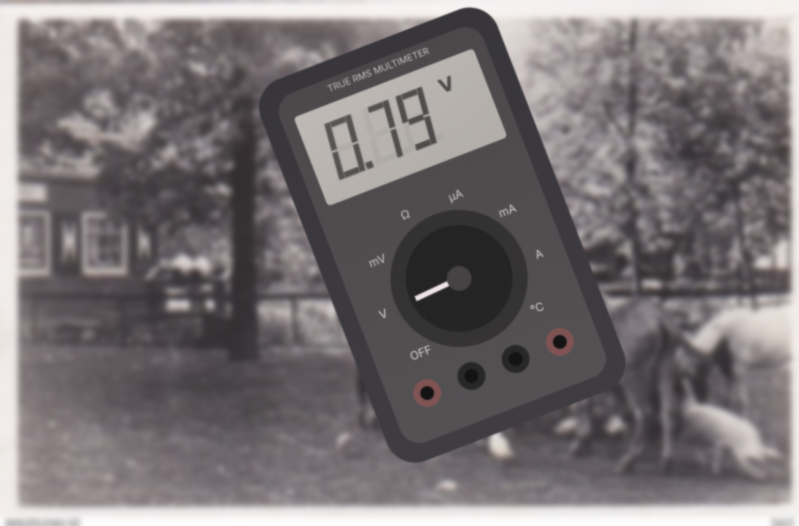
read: 0.79 V
